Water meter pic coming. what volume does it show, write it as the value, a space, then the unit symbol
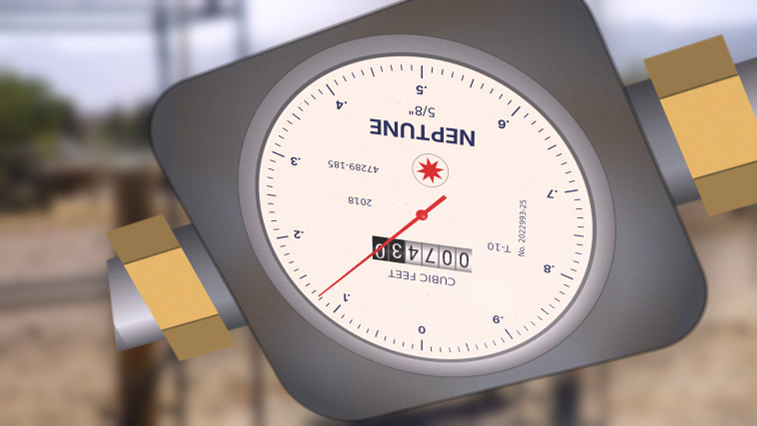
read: 7430.12 ft³
